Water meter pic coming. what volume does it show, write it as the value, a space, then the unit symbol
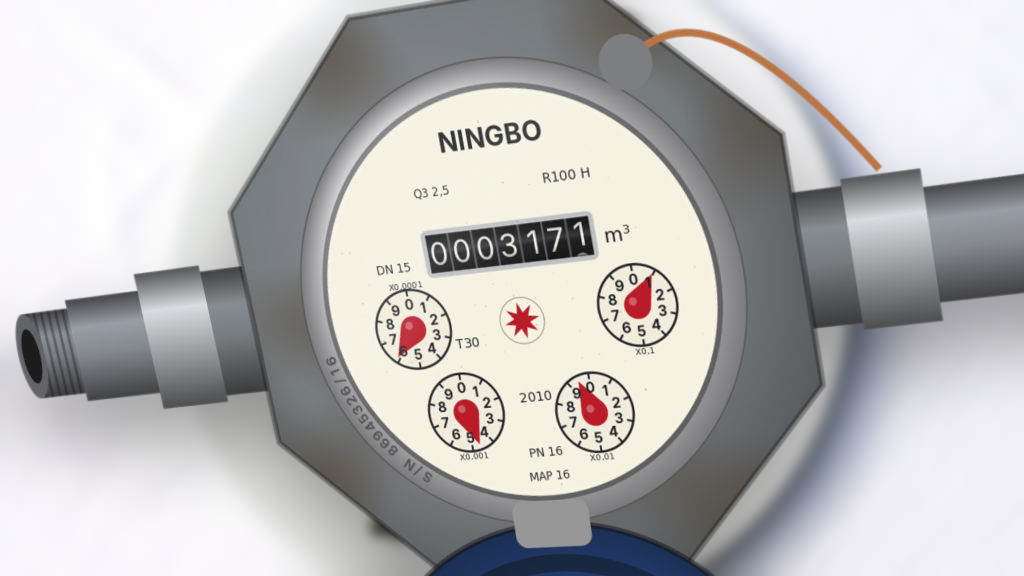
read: 3171.0946 m³
